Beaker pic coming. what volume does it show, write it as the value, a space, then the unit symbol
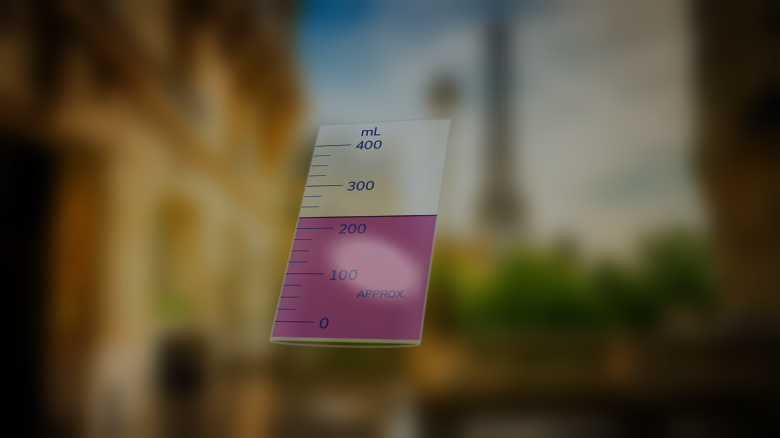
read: 225 mL
